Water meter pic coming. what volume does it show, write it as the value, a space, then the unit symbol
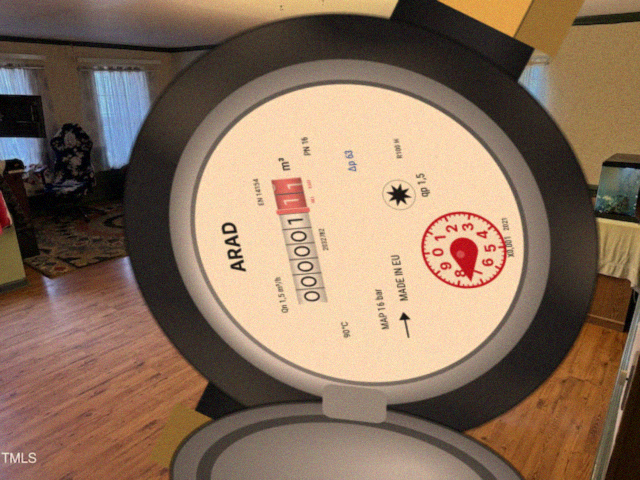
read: 1.107 m³
